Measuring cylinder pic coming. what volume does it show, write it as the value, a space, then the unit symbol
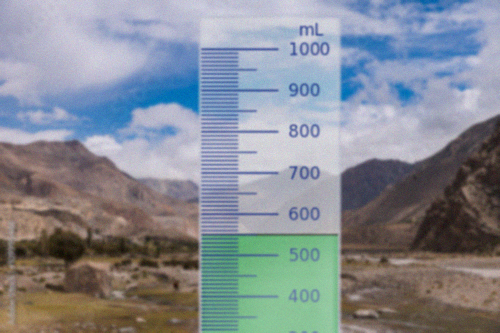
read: 550 mL
